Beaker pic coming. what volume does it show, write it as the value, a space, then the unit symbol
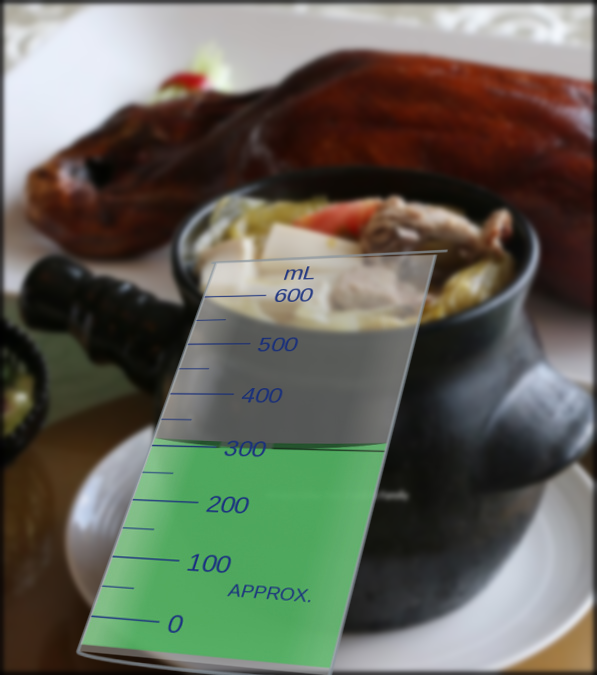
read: 300 mL
